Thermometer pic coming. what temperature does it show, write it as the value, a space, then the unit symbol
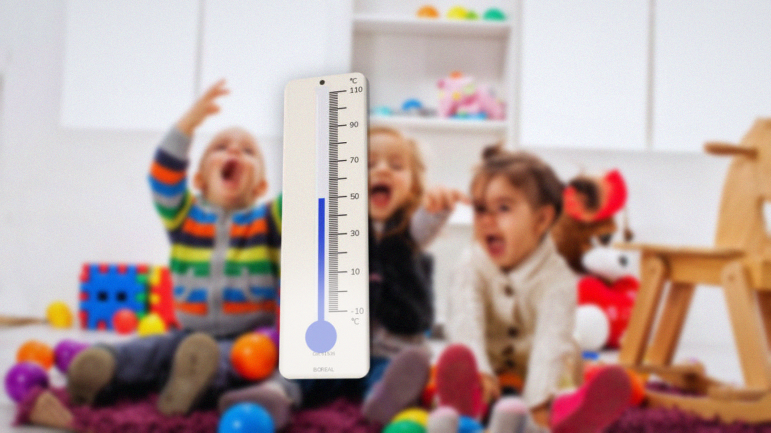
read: 50 °C
